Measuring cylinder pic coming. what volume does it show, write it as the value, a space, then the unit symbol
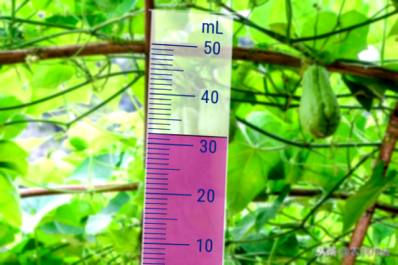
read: 32 mL
